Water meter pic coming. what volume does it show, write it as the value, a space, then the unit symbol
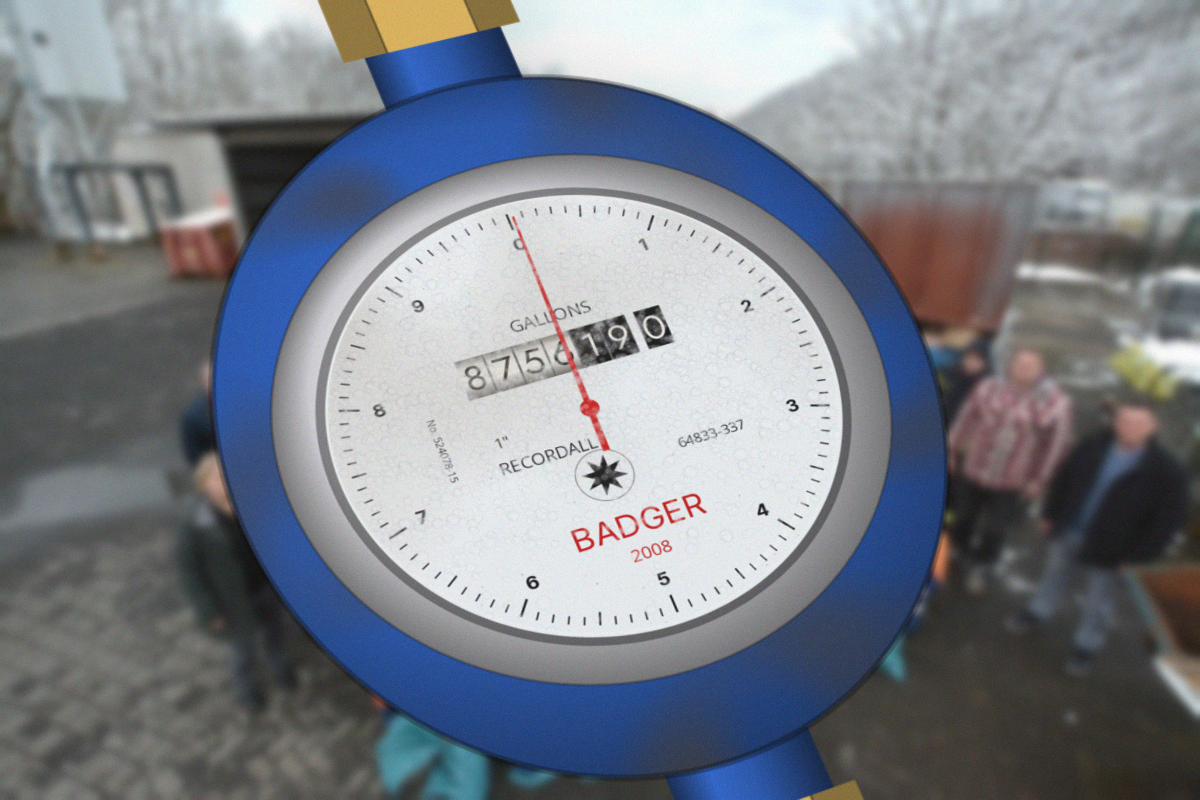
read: 8756190.0 gal
